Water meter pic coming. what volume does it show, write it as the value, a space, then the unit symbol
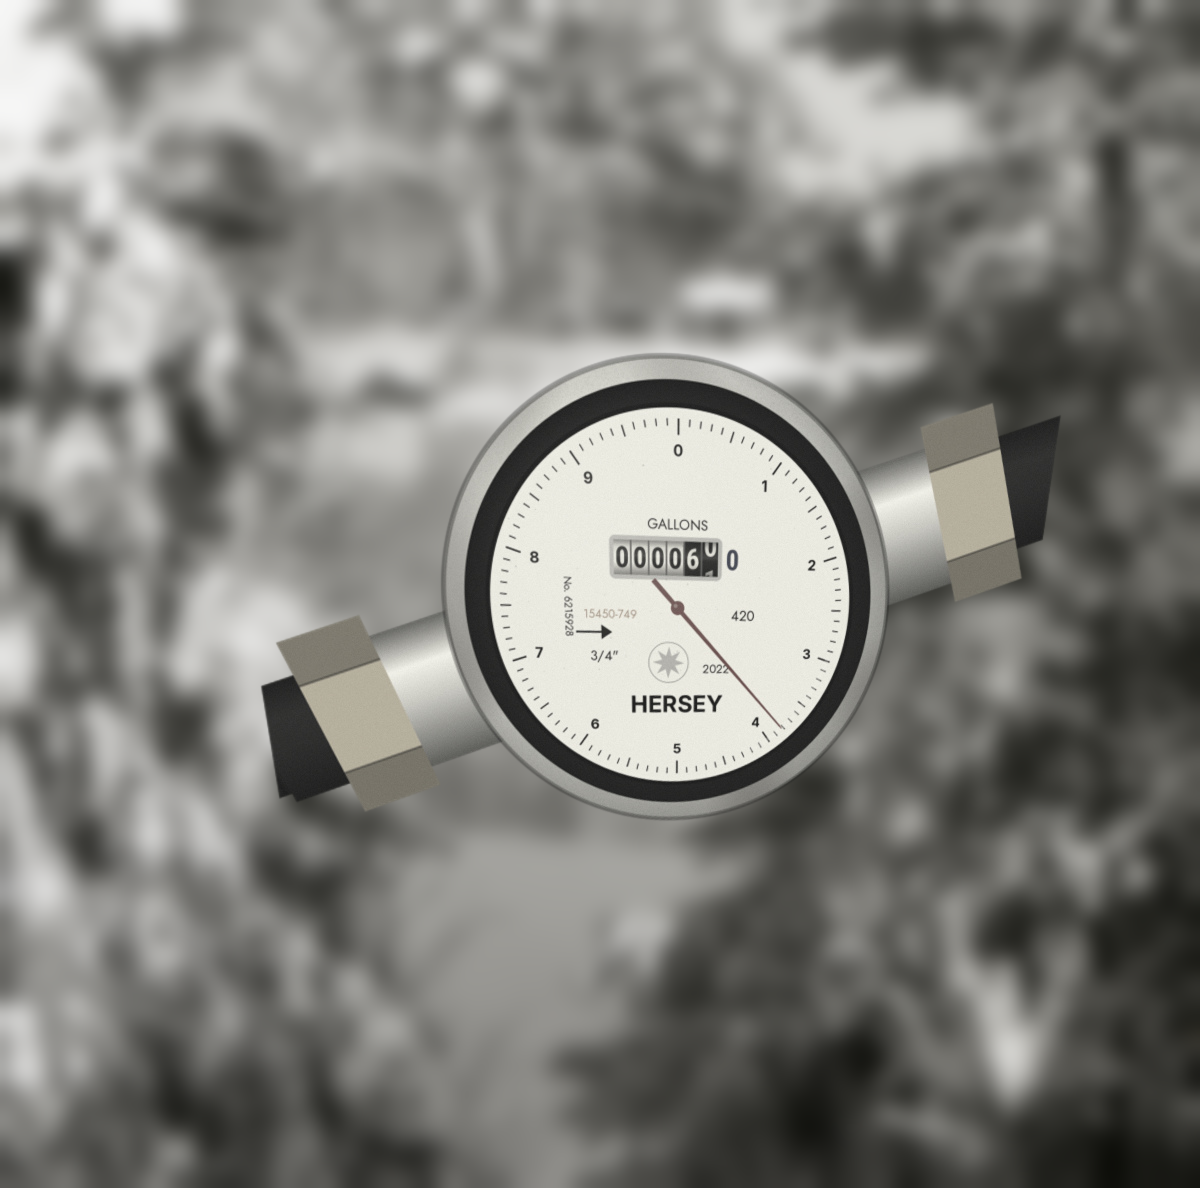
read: 603.8 gal
